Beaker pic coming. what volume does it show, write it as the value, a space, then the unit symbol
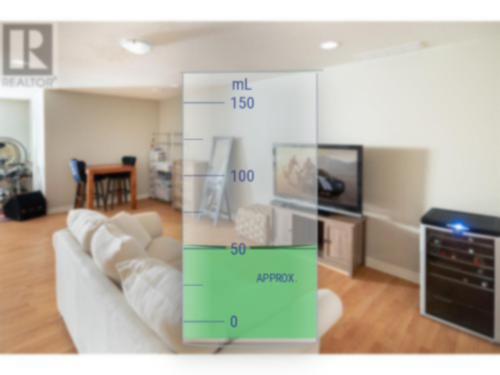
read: 50 mL
